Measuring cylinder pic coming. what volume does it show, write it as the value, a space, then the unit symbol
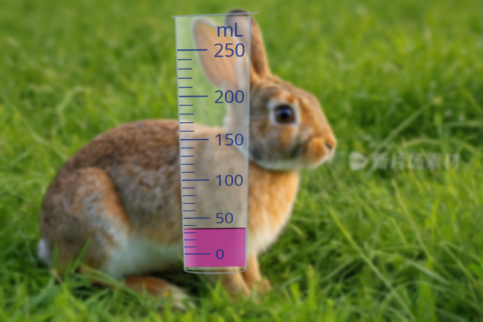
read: 35 mL
